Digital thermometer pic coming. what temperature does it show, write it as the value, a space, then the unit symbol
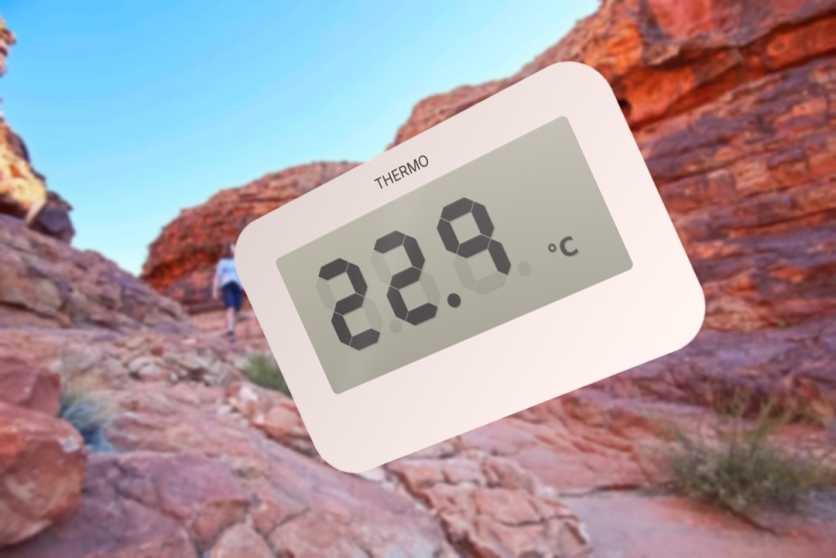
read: 22.9 °C
